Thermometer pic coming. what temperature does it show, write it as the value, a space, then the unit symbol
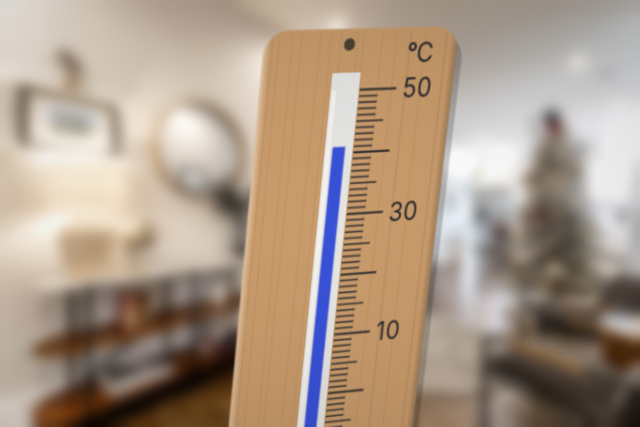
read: 41 °C
